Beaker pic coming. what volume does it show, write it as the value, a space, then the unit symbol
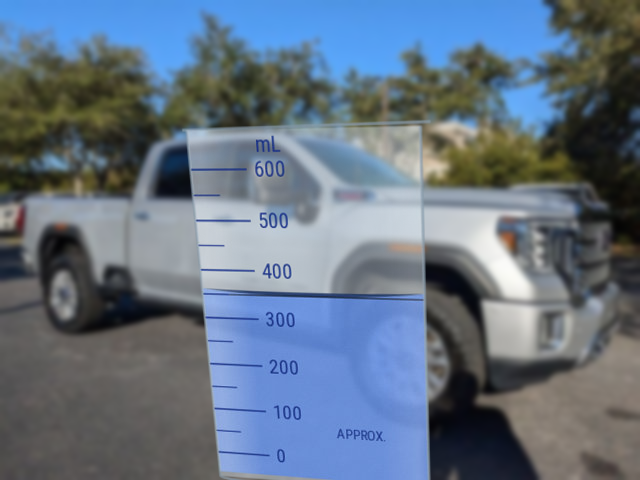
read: 350 mL
